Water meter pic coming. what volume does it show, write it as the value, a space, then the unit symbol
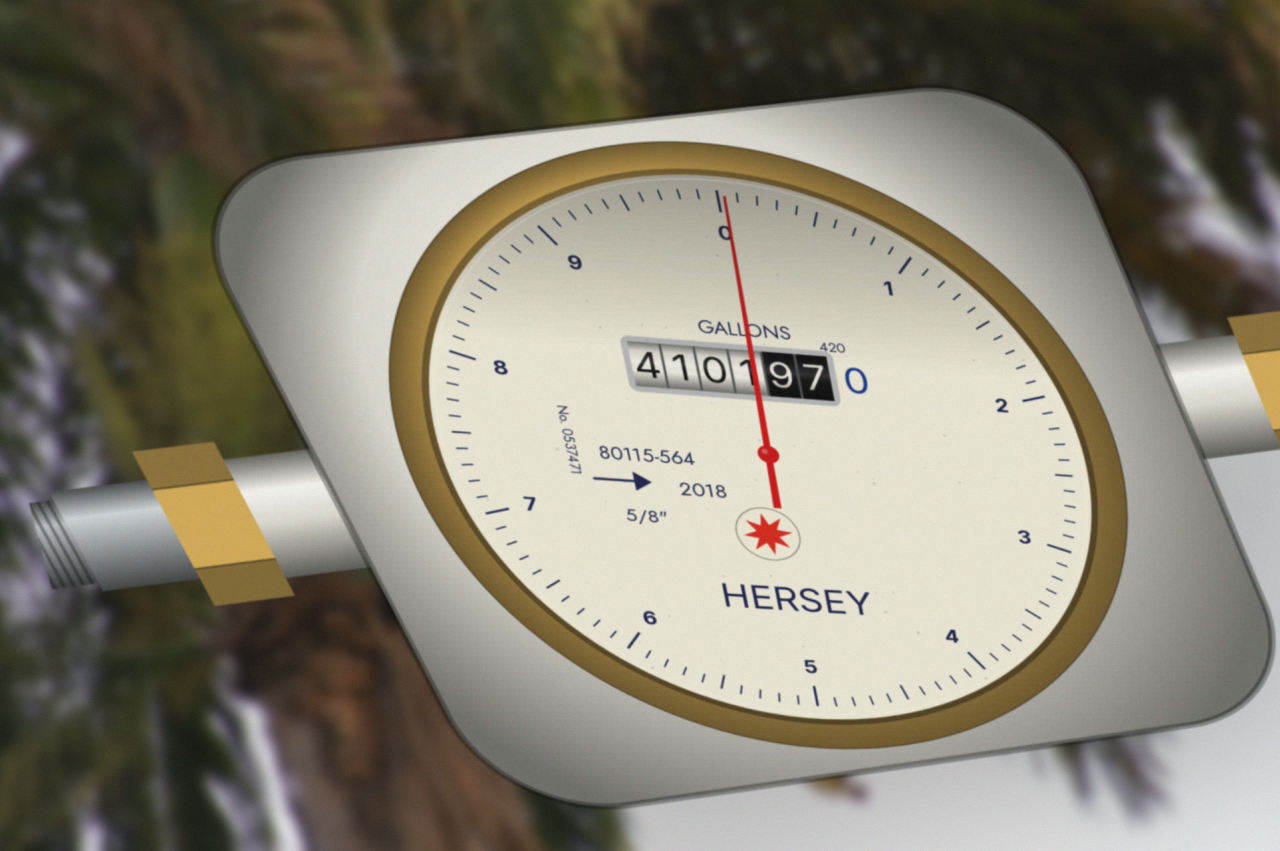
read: 4101970.0 gal
